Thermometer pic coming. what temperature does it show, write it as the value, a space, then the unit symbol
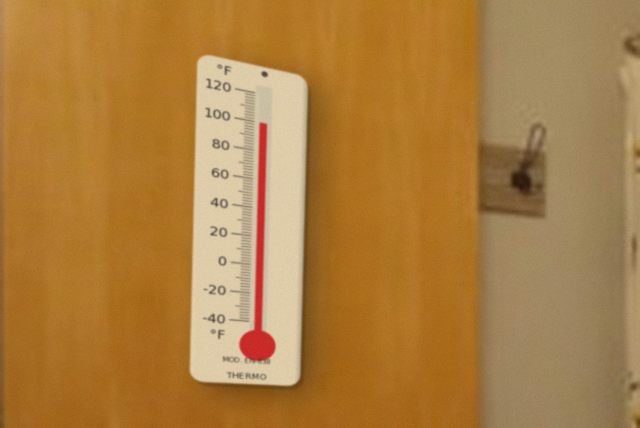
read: 100 °F
